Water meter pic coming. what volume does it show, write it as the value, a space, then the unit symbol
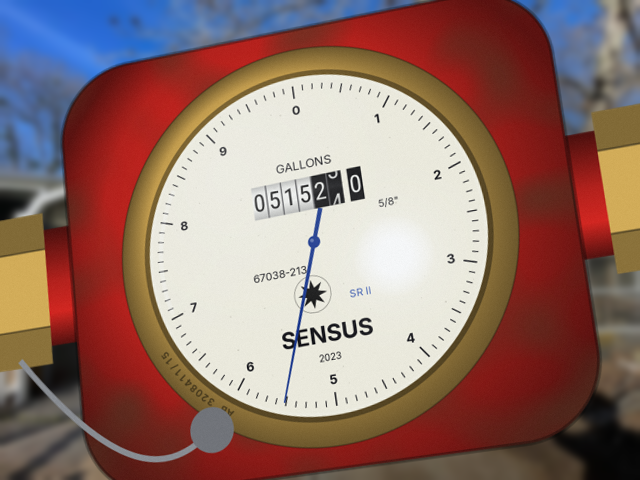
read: 515235.5 gal
